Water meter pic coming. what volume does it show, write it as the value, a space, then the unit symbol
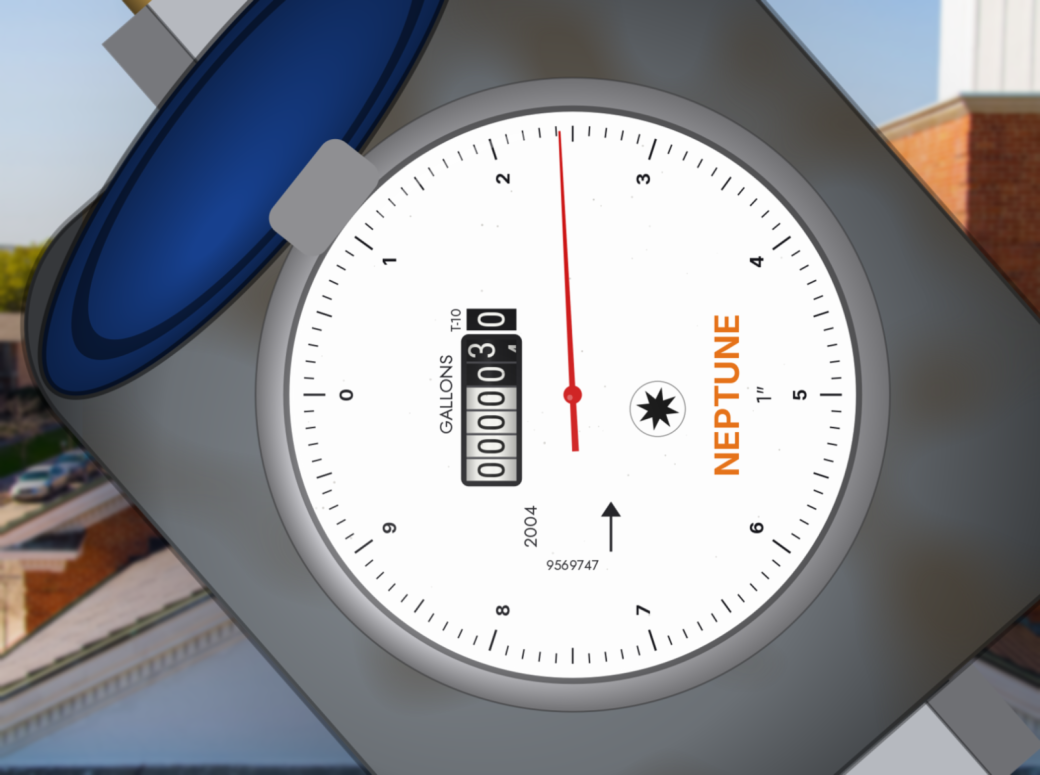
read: 32.4 gal
